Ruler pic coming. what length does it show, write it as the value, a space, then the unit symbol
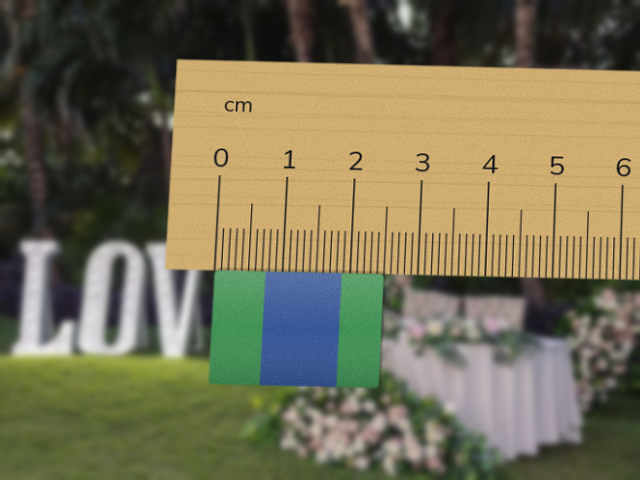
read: 2.5 cm
